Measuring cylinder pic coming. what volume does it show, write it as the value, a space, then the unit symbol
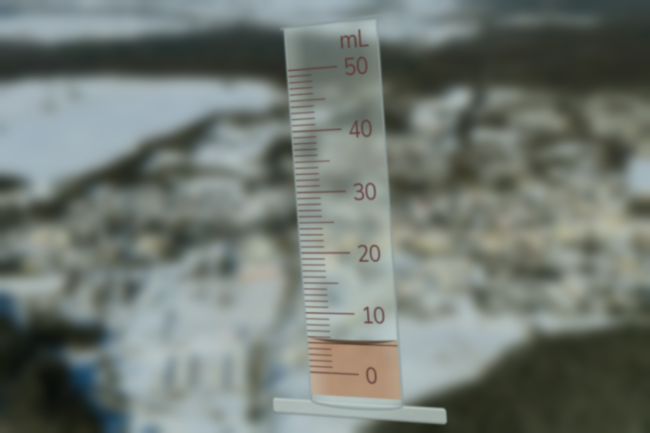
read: 5 mL
